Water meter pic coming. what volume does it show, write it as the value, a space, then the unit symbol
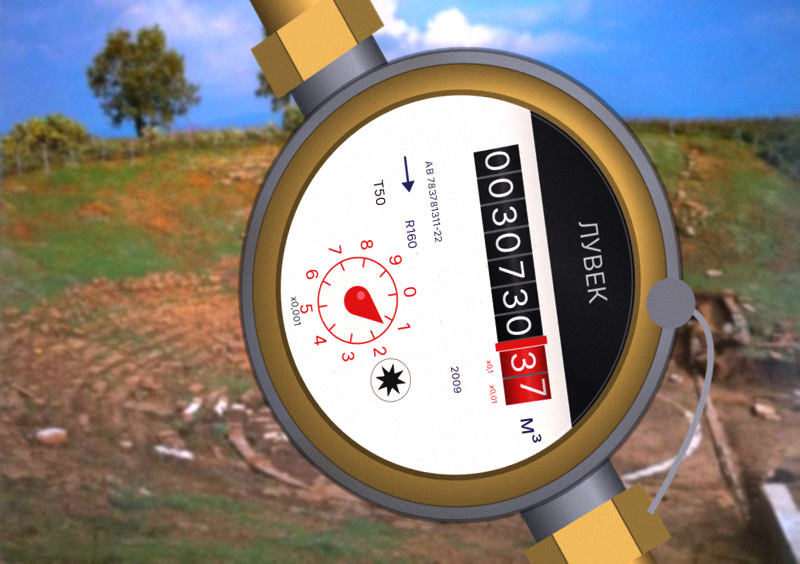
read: 30730.371 m³
